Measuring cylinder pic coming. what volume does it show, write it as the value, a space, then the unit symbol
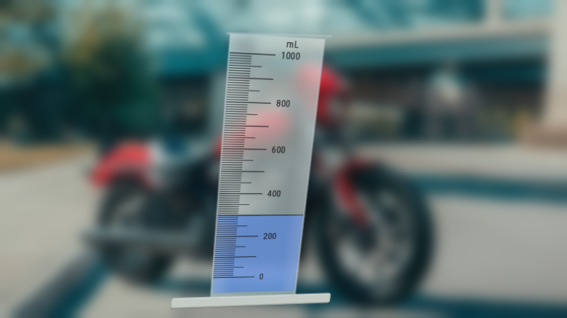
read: 300 mL
